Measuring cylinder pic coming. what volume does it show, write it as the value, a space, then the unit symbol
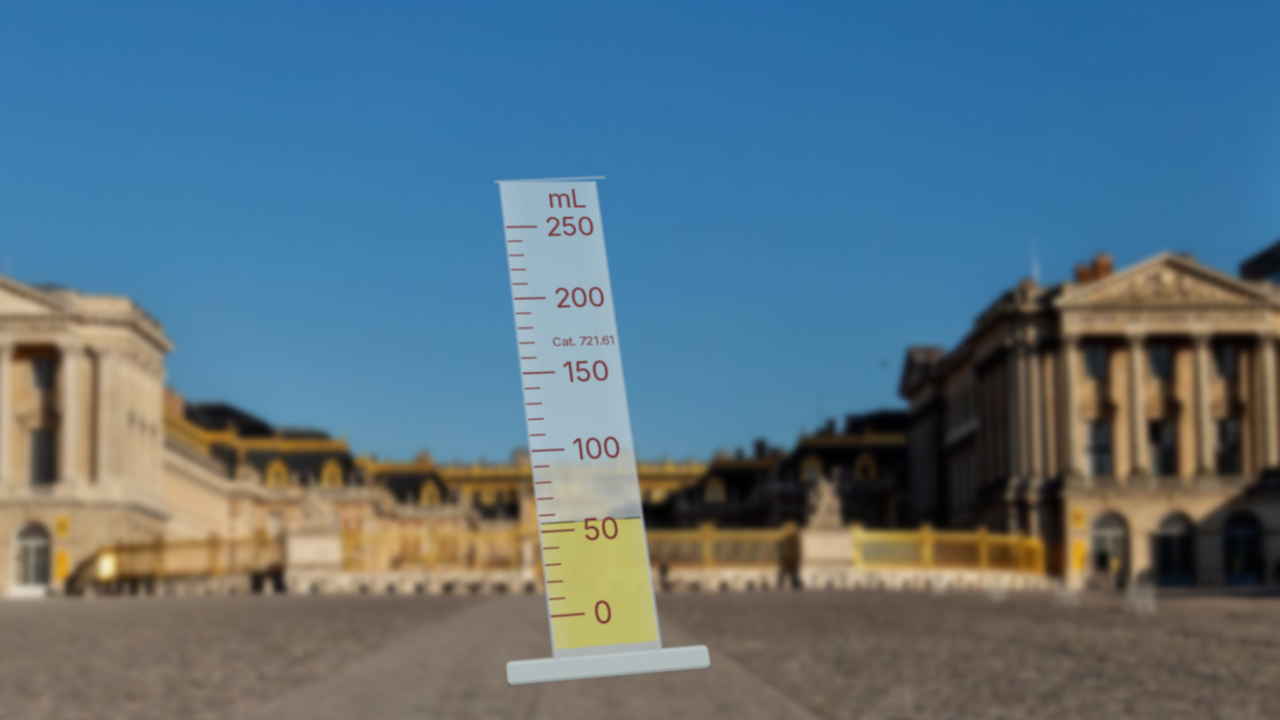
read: 55 mL
